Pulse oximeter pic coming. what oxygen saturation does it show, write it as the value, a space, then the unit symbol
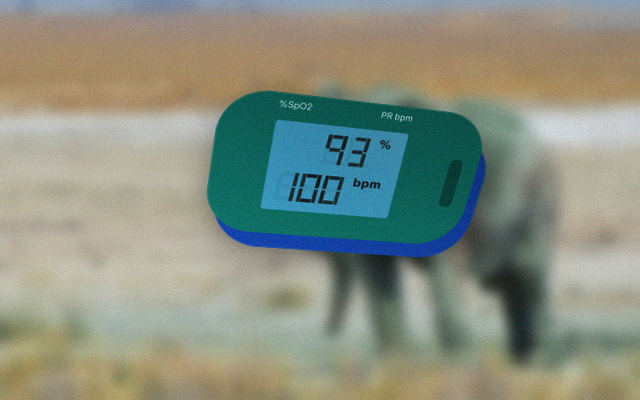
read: 93 %
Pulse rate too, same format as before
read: 100 bpm
